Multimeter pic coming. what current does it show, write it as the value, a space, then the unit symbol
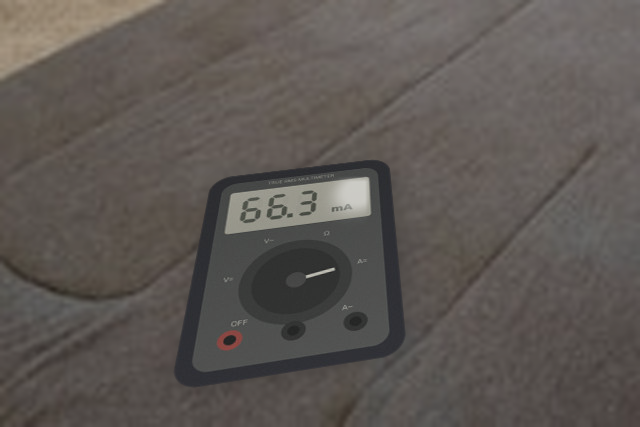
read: 66.3 mA
